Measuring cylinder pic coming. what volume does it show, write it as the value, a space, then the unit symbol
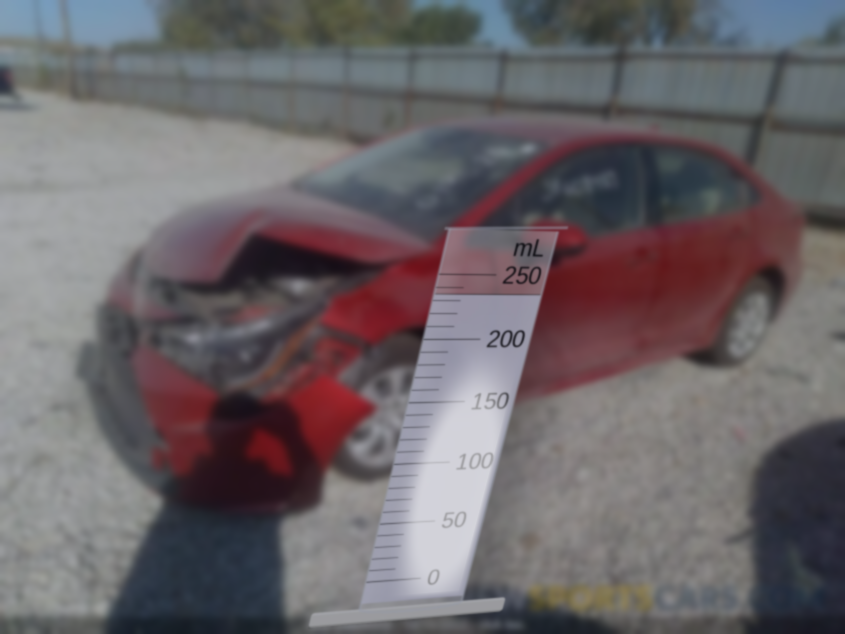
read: 235 mL
